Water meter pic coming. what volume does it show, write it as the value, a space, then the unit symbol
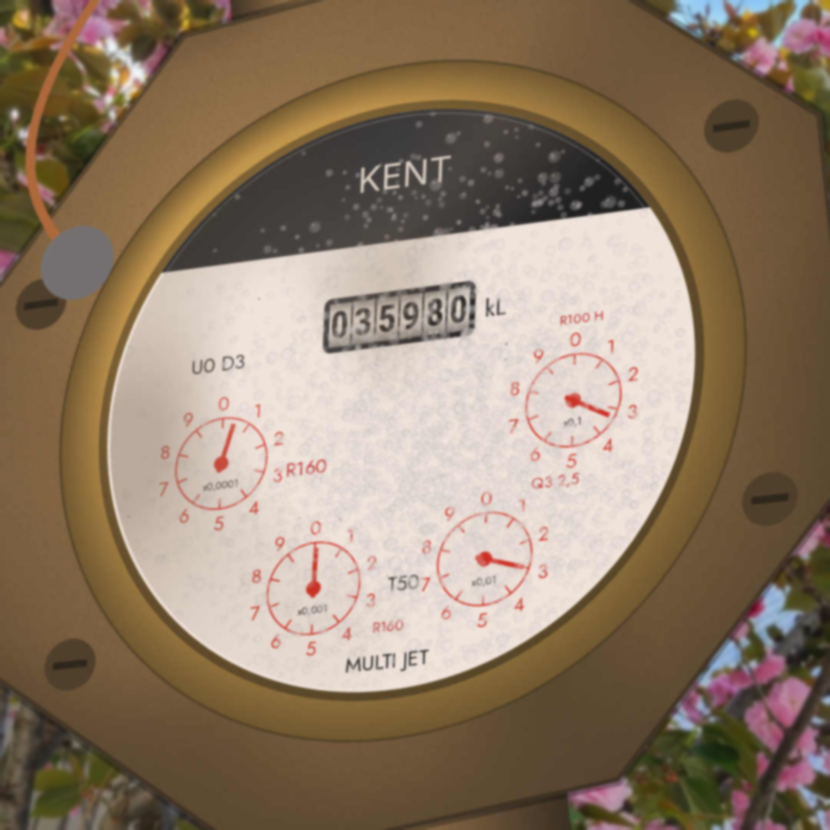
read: 35980.3300 kL
